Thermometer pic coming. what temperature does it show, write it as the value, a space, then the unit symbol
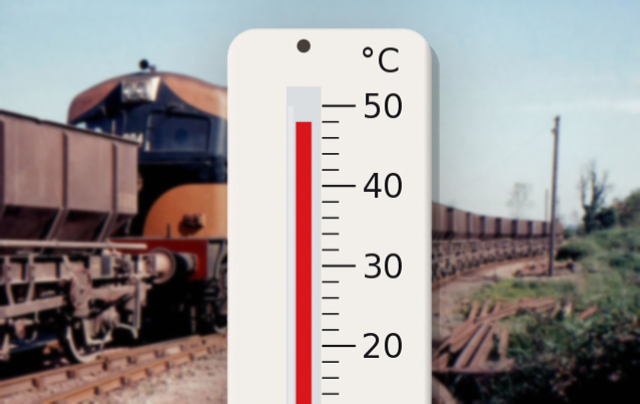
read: 48 °C
